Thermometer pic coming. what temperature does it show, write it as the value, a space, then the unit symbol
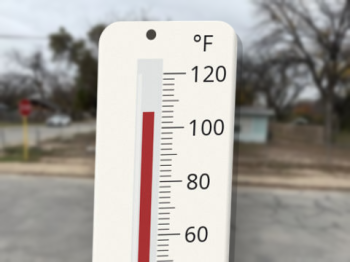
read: 106 °F
